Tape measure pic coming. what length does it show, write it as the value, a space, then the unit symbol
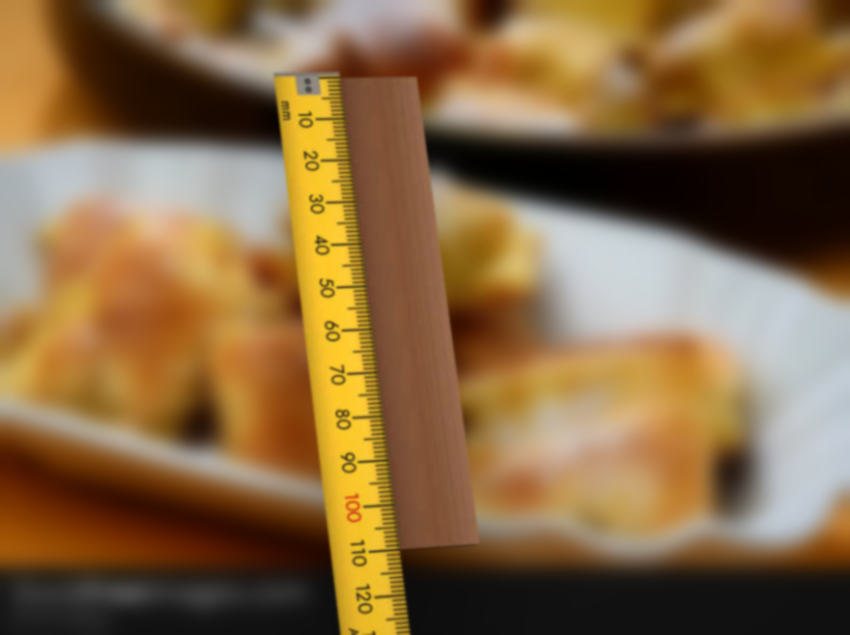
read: 110 mm
